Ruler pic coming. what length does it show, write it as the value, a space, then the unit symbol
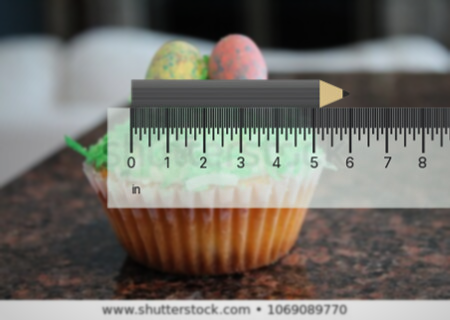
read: 6 in
